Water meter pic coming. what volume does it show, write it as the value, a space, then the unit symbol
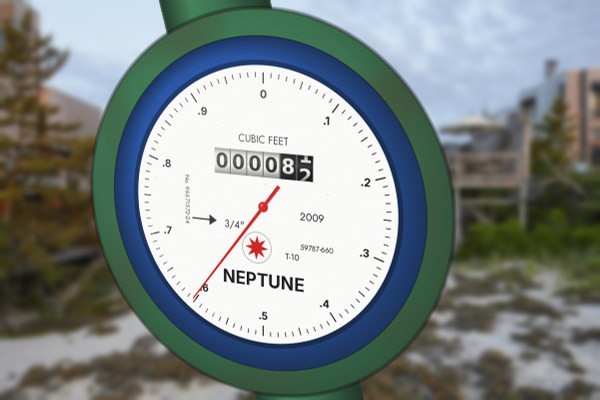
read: 81.60 ft³
